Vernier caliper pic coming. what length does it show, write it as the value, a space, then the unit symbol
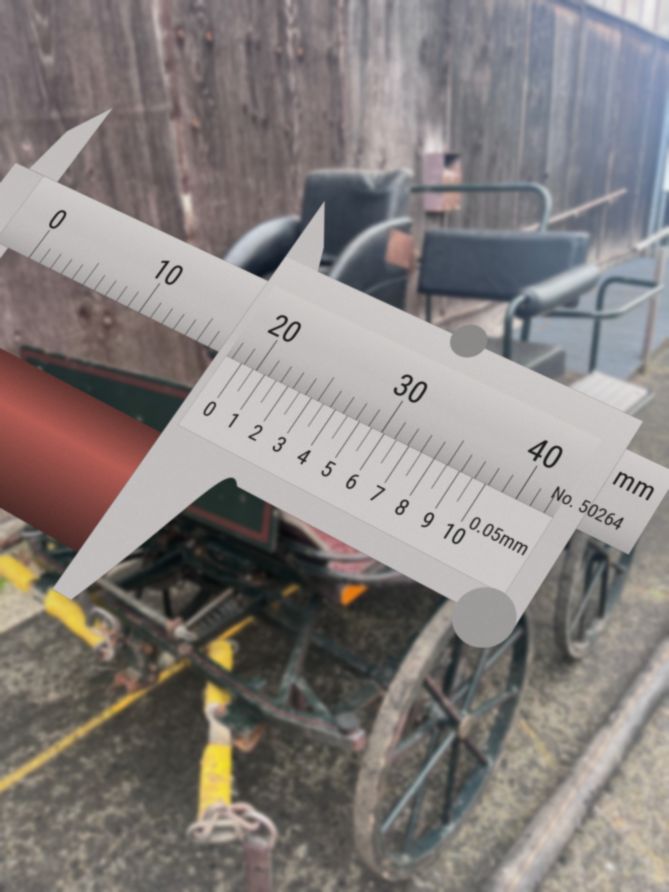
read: 18.8 mm
